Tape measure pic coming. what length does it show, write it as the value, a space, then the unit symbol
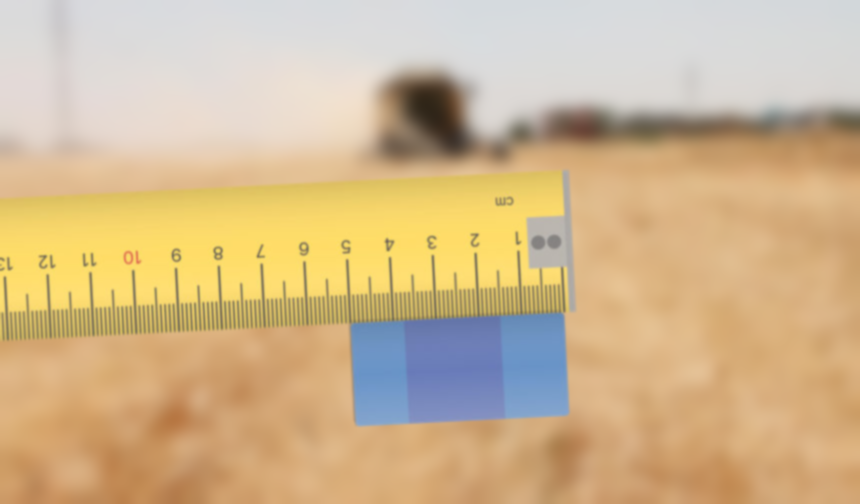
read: 5 cm
